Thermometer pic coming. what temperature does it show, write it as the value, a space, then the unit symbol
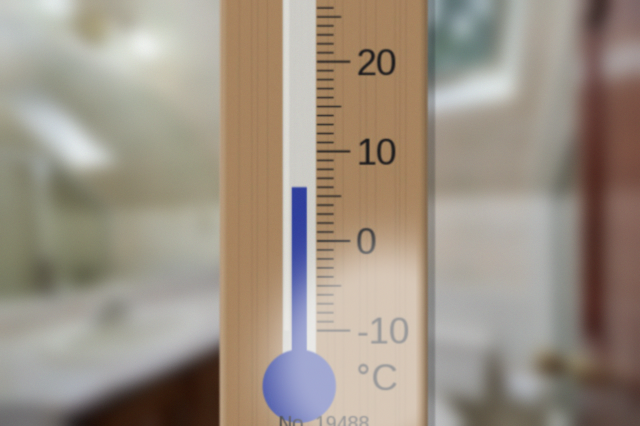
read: 6 °C
